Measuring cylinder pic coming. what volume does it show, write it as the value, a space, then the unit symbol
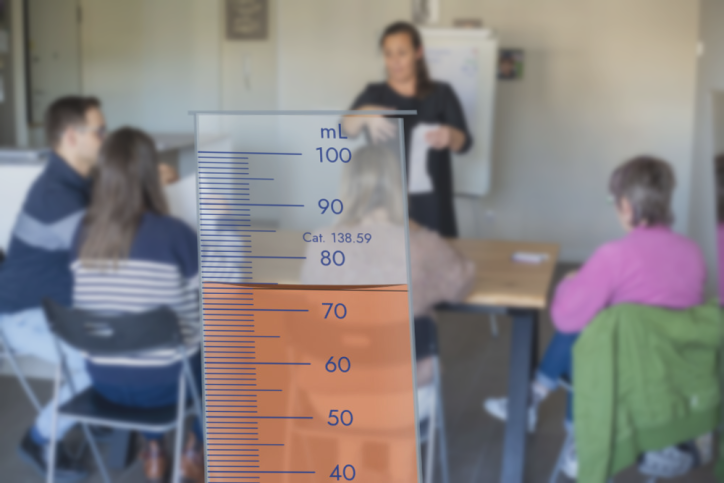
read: 74 mL
